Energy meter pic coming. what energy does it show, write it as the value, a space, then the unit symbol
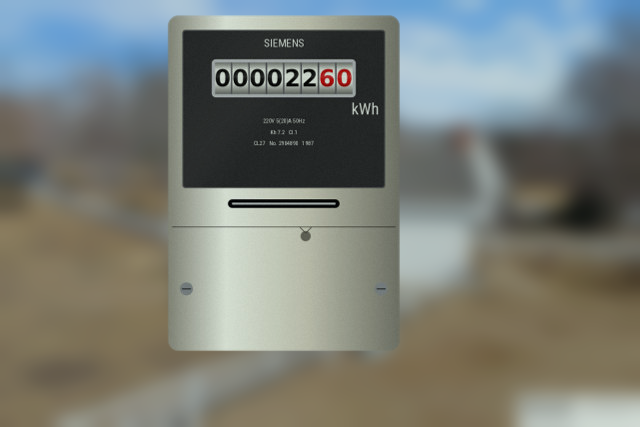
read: 22.60 kWh
